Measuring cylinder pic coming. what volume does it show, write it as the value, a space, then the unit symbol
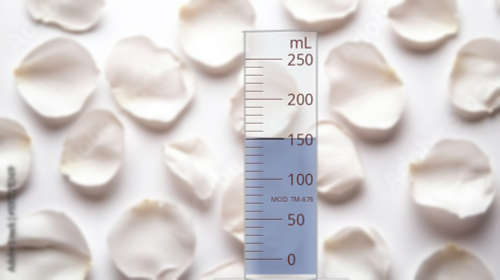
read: 150 mL
